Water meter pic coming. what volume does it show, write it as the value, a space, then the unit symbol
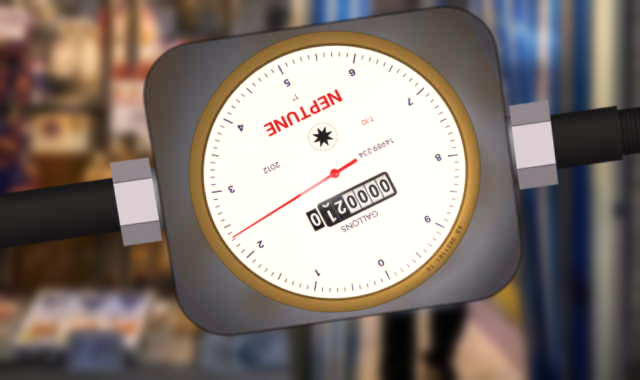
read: 212.3 gal
